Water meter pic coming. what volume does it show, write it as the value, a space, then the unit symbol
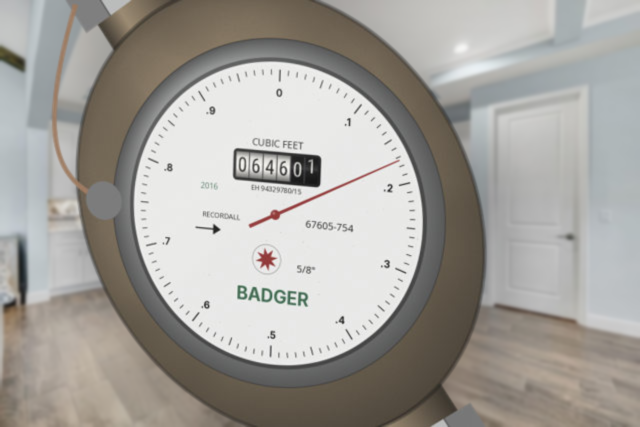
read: 64601.17 ft³
